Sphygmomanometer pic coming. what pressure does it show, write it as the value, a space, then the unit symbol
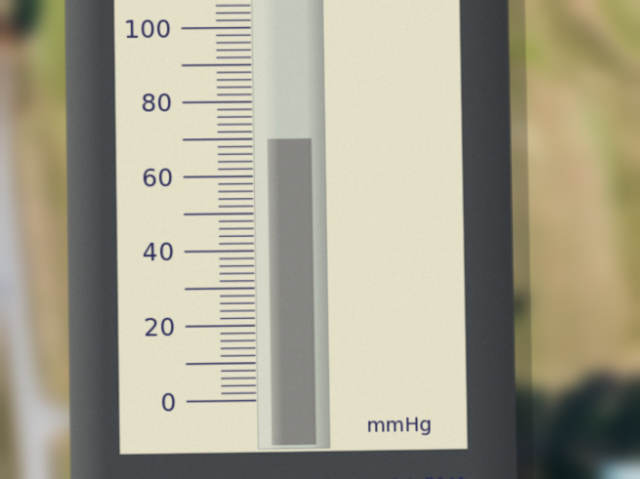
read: 70 mmHg
